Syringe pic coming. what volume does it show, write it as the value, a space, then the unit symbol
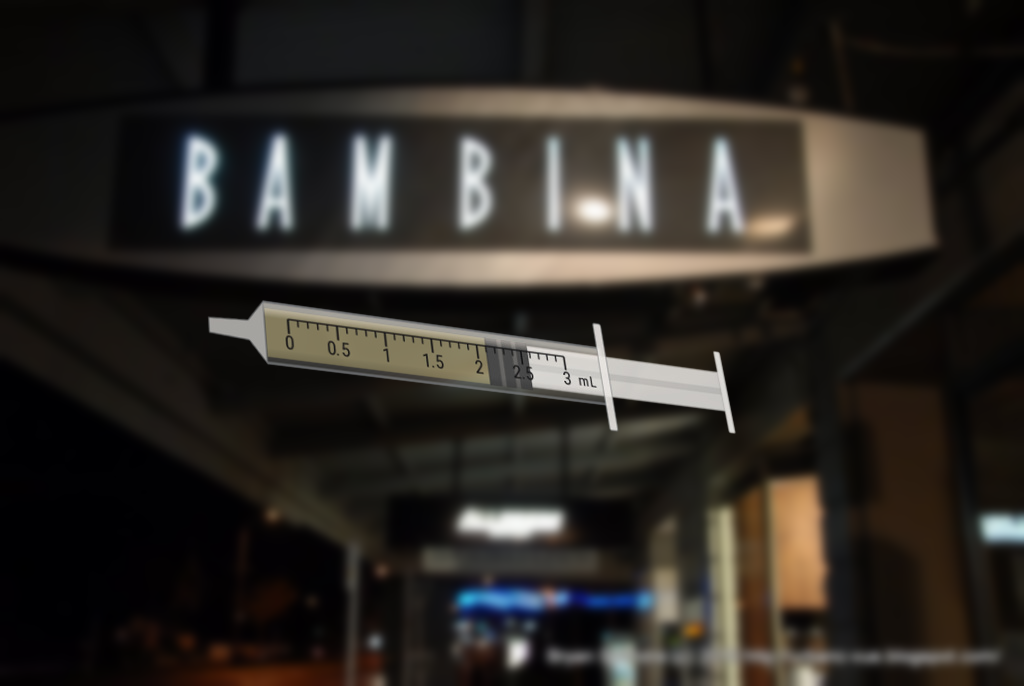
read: 2.1 mL
